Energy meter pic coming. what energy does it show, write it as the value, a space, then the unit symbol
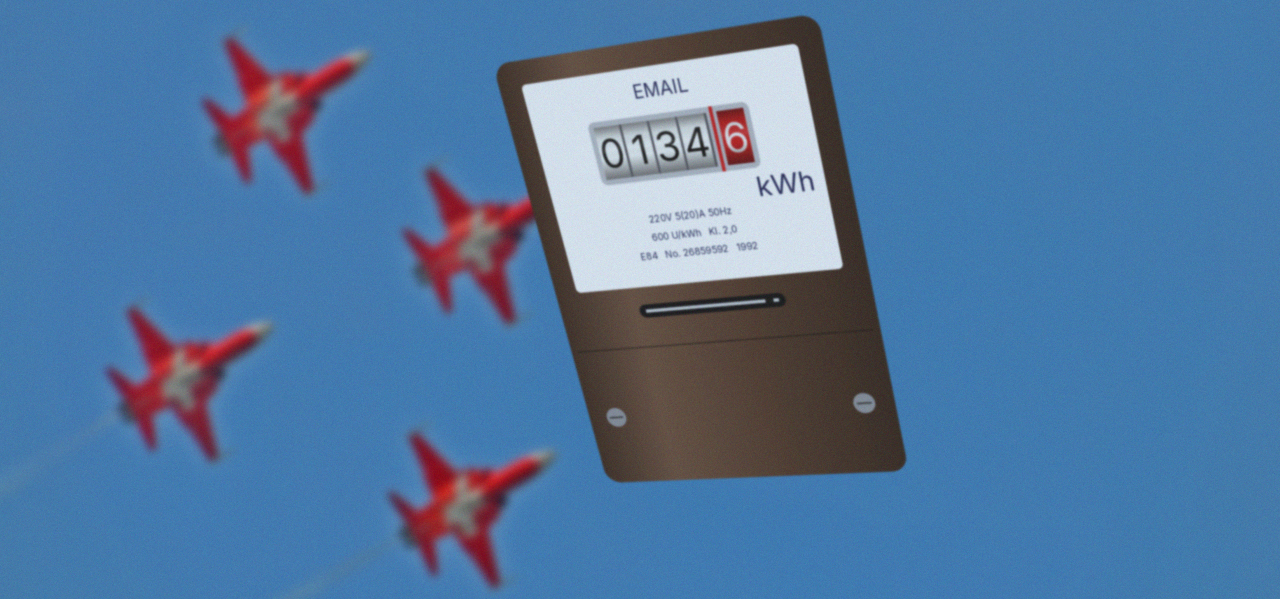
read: 134.6 kWh
